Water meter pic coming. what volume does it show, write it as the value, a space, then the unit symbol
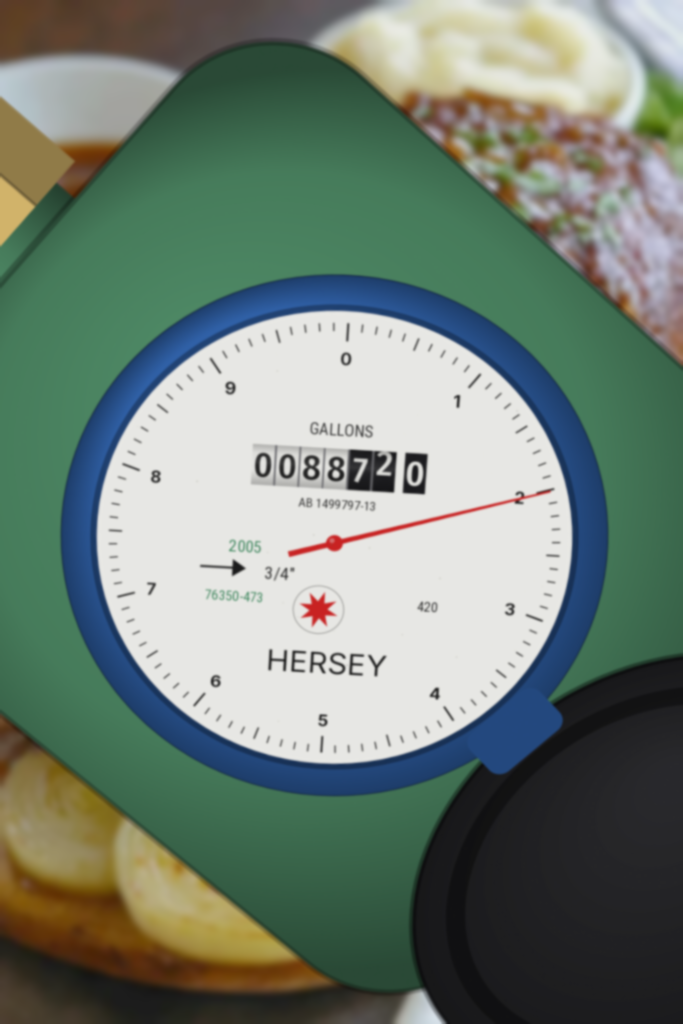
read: 88722.0 gal
